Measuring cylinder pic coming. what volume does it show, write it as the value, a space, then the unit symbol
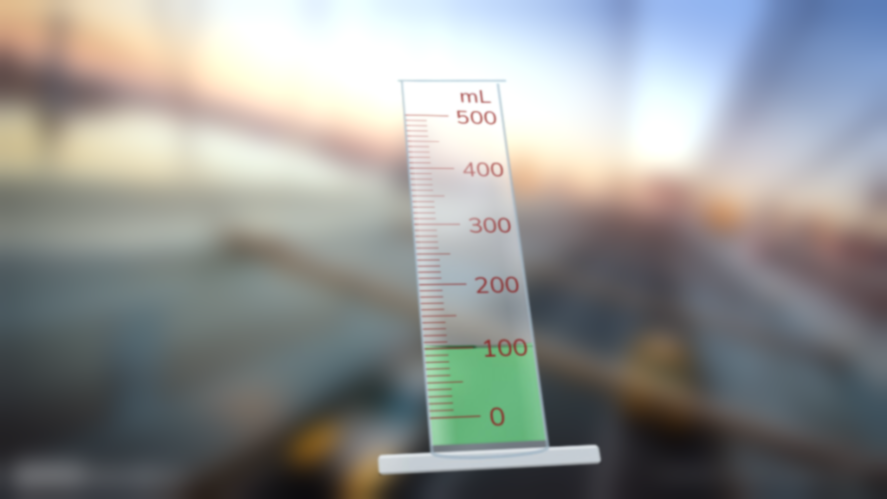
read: 100 mL
